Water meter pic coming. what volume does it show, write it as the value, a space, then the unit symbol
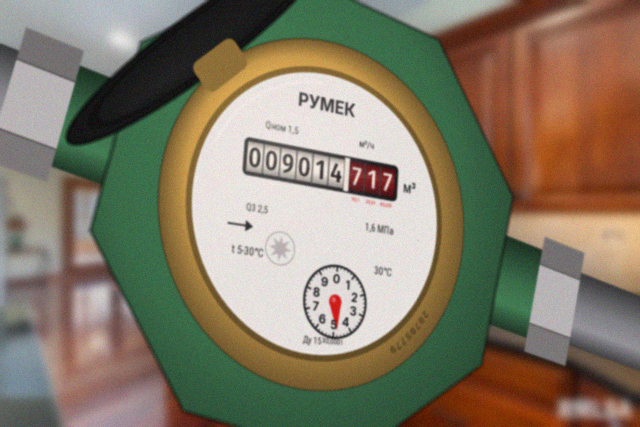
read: 9014.7174 m³
